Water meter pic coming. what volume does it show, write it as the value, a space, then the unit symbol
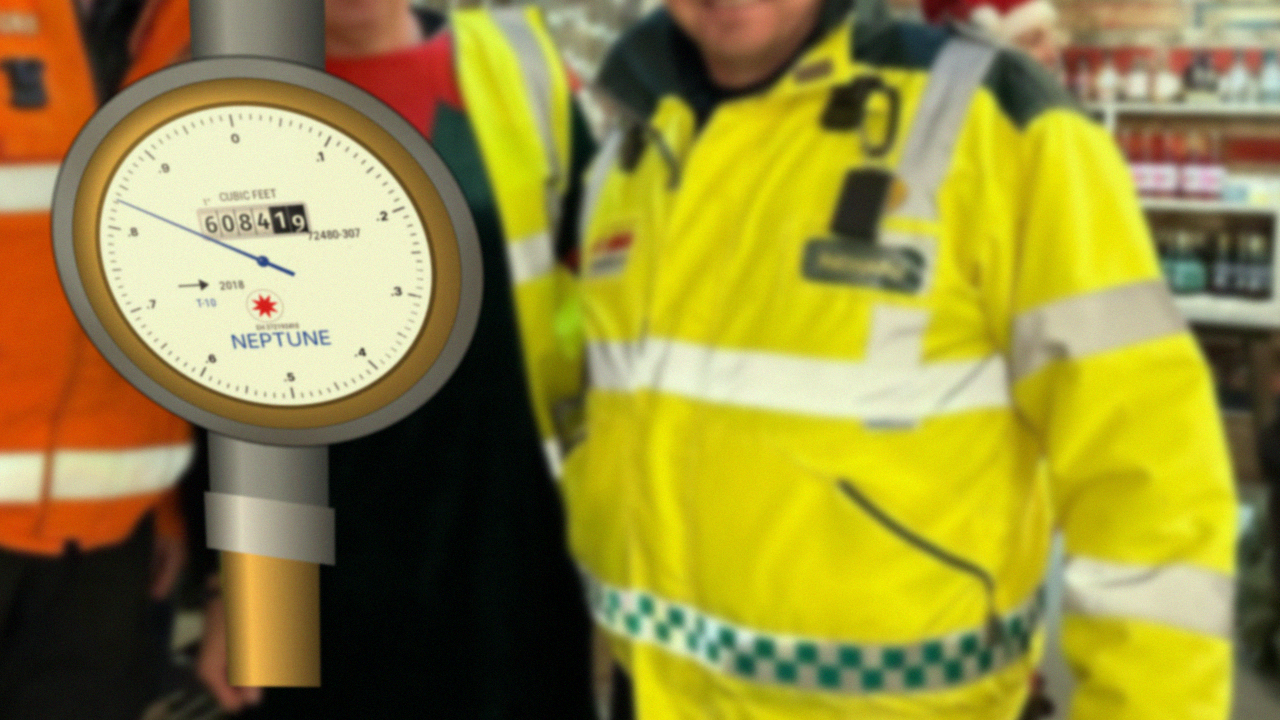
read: 608418.83 ft³
